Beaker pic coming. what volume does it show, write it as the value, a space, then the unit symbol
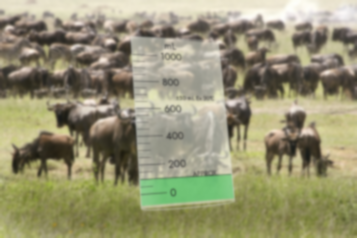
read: 100 mL
